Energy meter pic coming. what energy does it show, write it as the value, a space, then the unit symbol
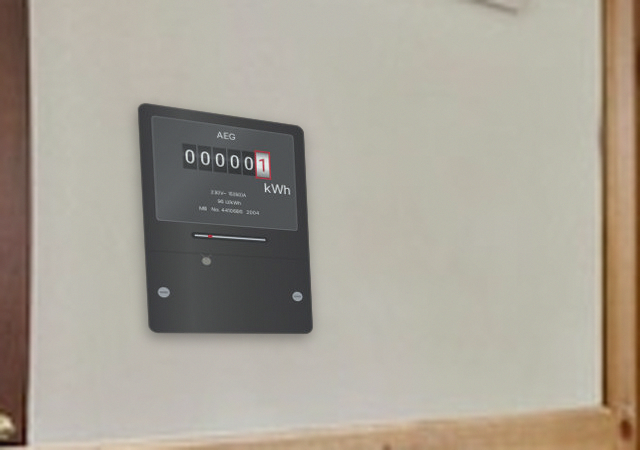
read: 0.1 kWh
